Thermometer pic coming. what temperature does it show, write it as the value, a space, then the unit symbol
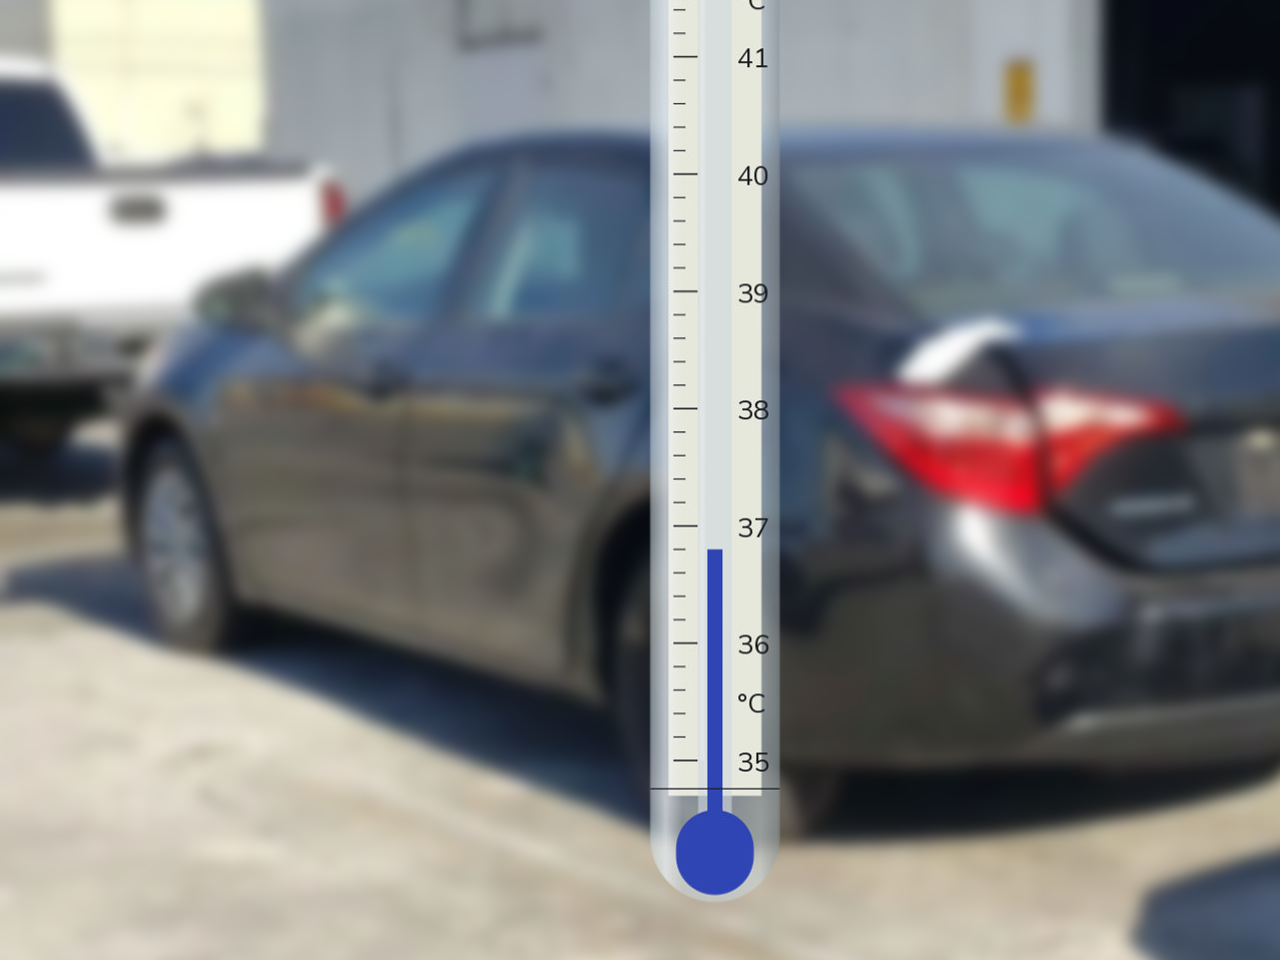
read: 36.8 °C
